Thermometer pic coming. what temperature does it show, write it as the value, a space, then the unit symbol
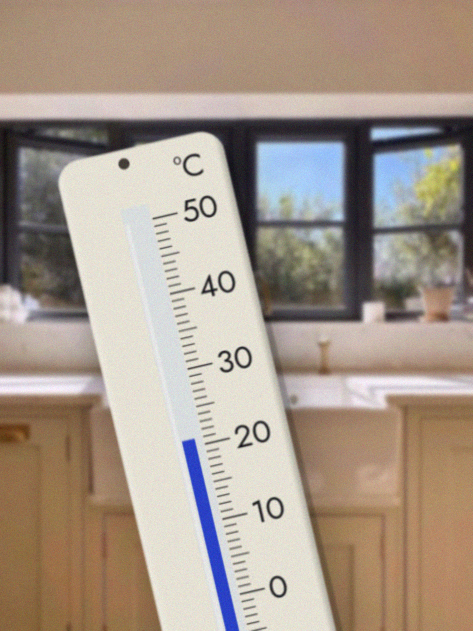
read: 21 °C
